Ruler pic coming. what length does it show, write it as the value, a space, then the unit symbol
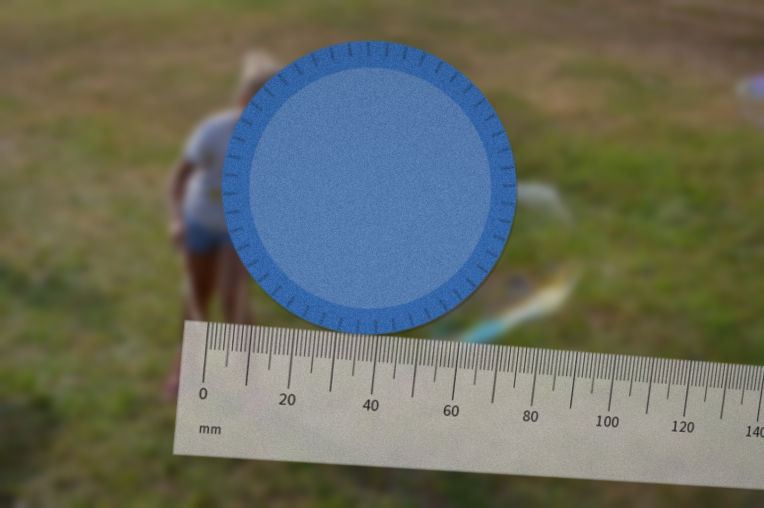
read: 70 mm
